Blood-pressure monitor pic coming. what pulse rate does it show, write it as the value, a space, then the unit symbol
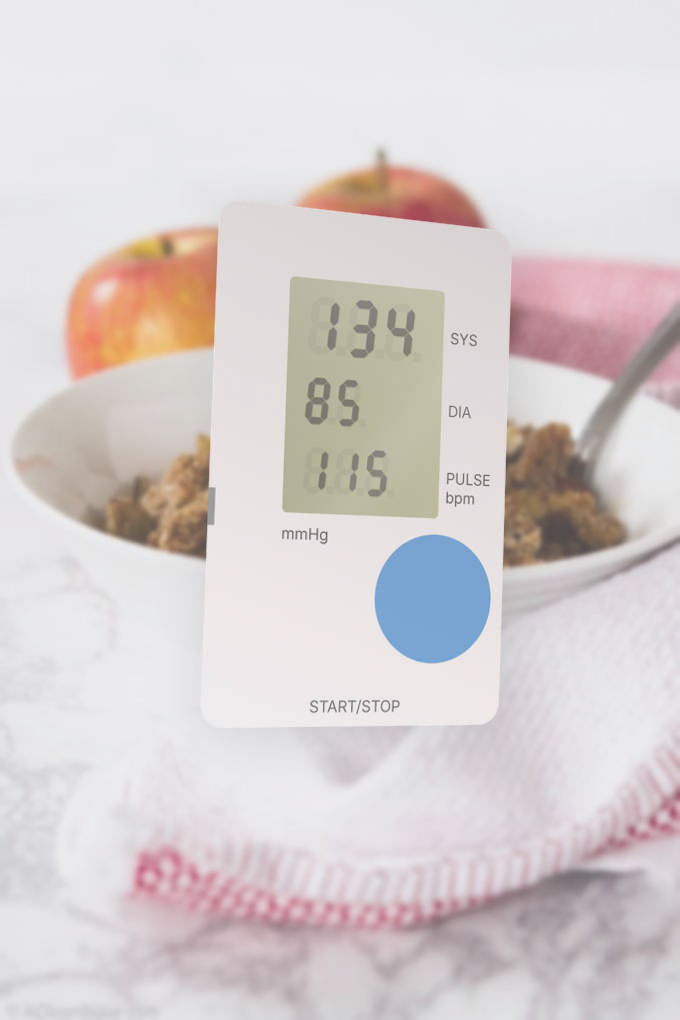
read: 115 bpm
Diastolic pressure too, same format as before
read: 85 mmHg
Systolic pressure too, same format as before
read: 134 mmHg
